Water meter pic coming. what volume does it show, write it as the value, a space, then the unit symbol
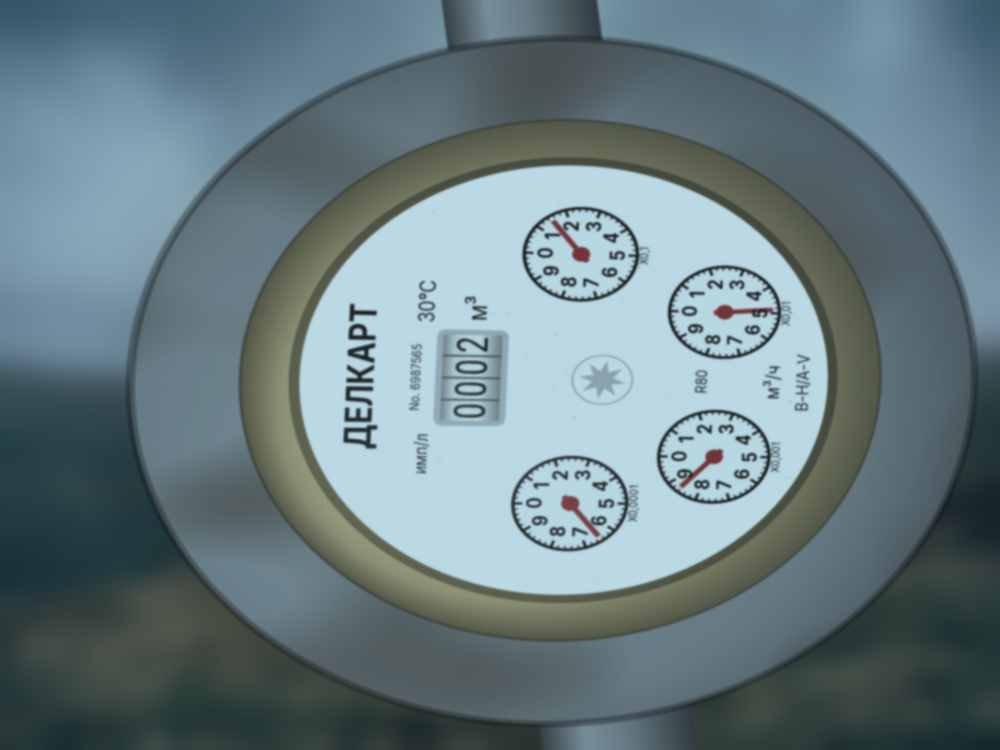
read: 2.1486 m³
